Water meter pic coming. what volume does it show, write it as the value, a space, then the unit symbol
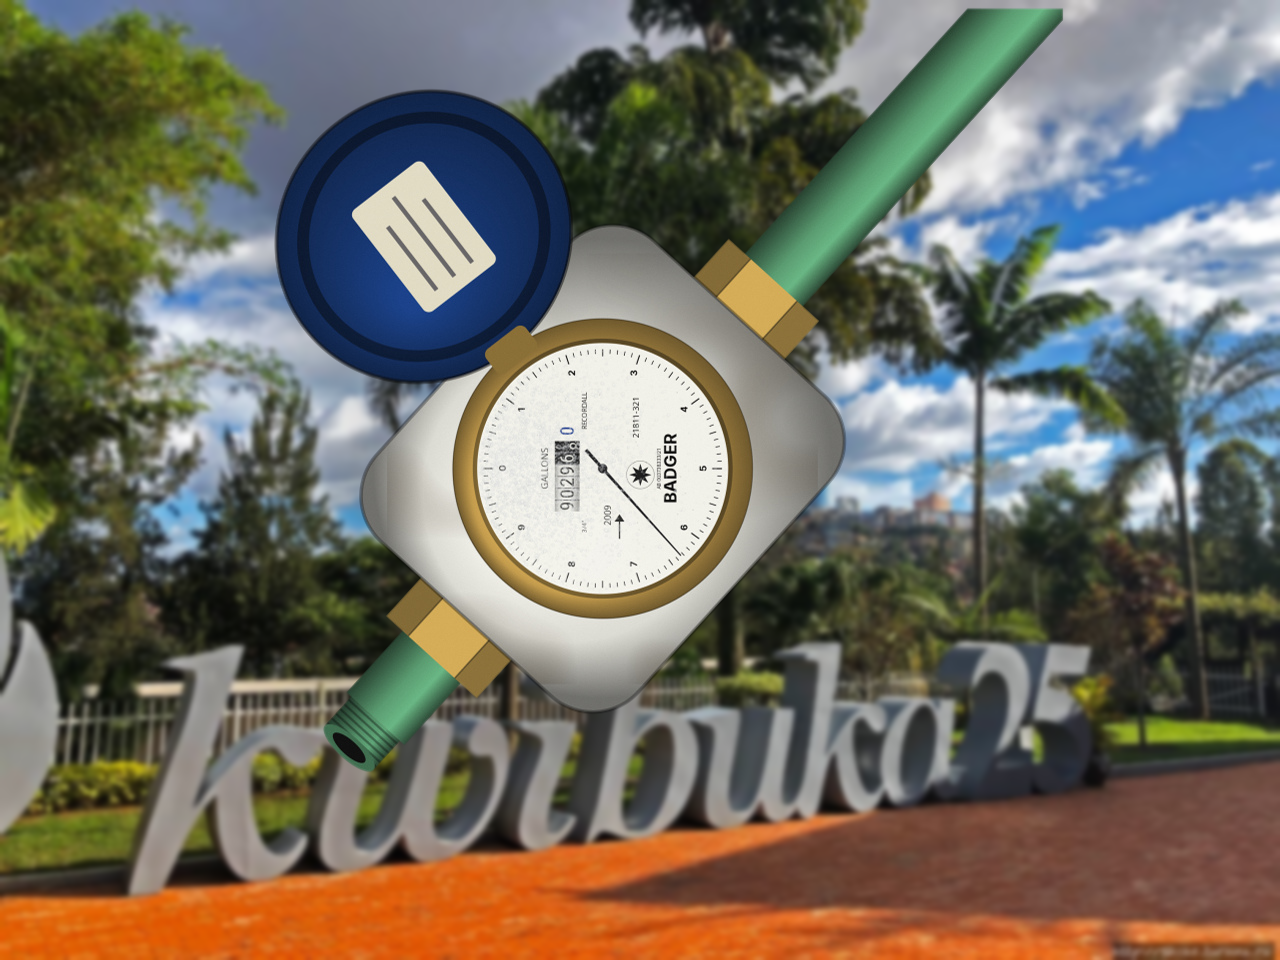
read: 9029676.3 gal
